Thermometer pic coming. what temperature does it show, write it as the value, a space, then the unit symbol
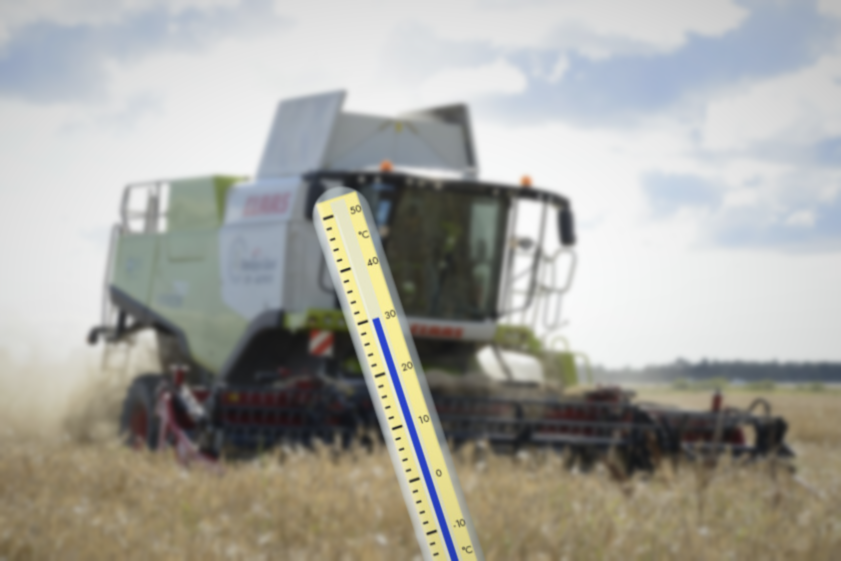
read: 30 °C
